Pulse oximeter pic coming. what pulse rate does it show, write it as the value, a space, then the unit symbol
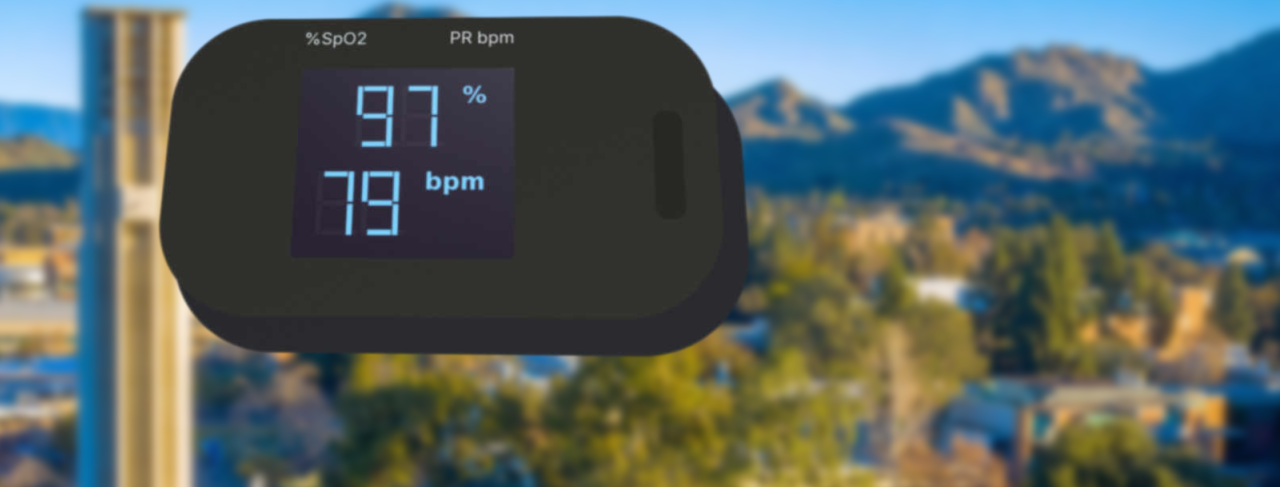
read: 79 bpm
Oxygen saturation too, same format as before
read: 97 %
